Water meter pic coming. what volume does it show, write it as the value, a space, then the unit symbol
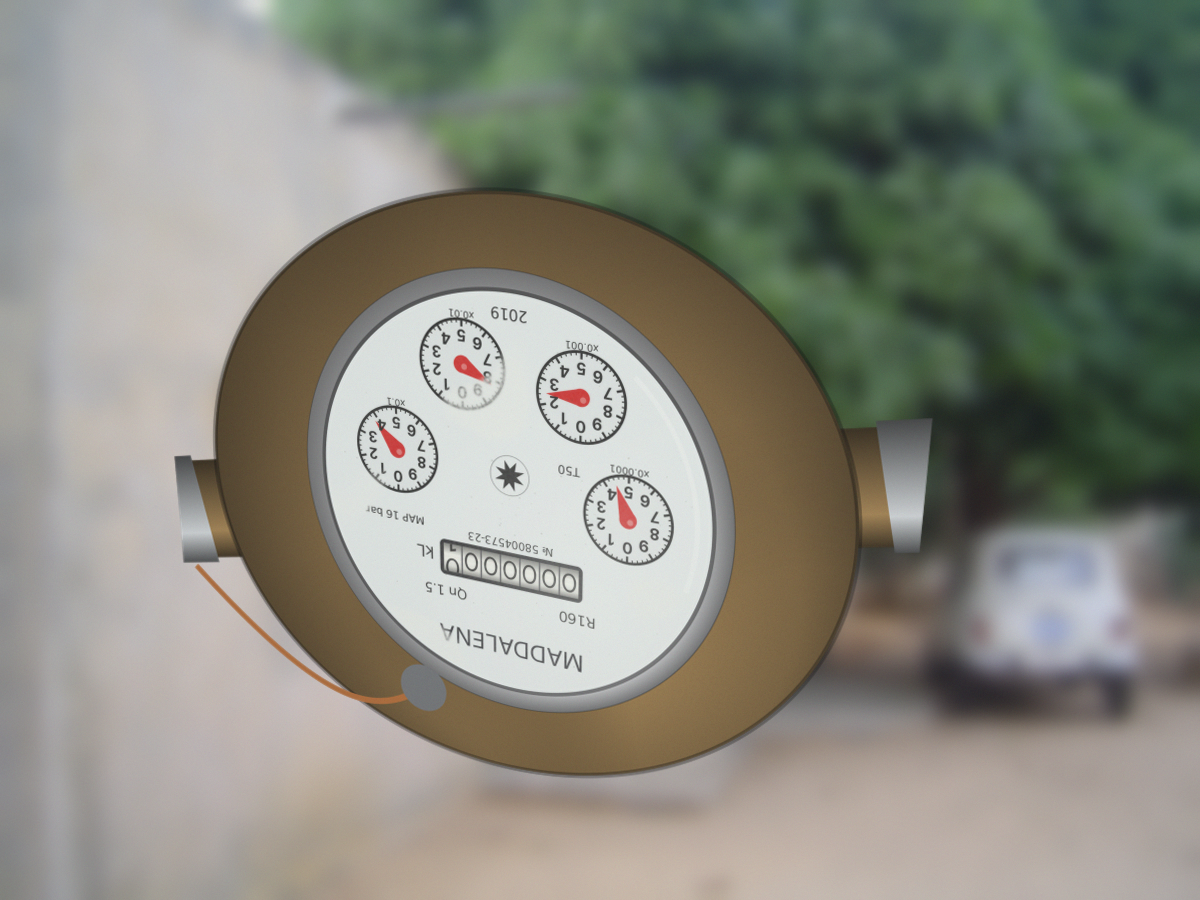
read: 0.3824 kL
